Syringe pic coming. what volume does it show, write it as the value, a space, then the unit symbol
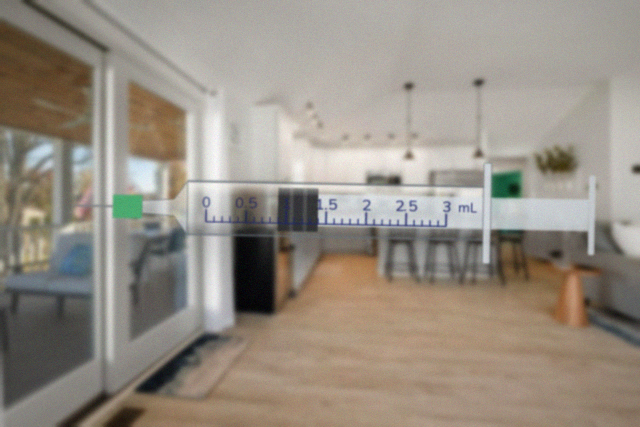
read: 0.9 mL
